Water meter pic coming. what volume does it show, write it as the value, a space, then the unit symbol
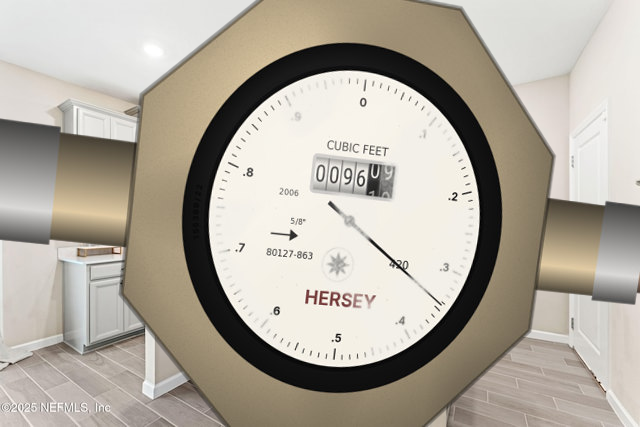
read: 9609.34 ft³
